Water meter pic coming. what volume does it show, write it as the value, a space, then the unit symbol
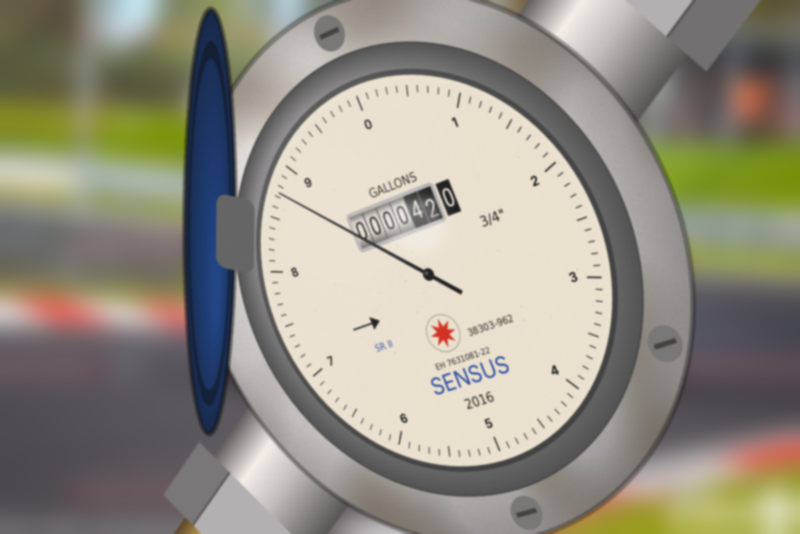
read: 418.7 gal
